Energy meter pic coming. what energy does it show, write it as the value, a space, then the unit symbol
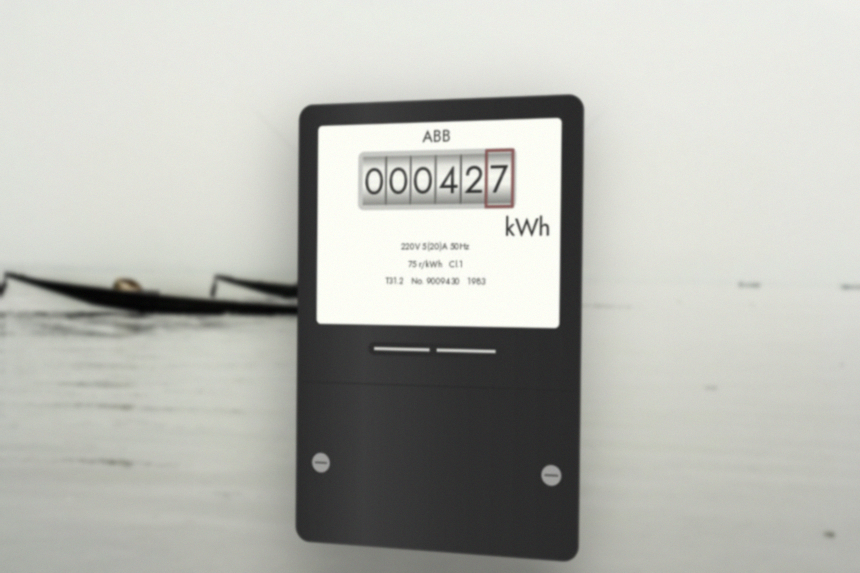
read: 42.7 kWh
